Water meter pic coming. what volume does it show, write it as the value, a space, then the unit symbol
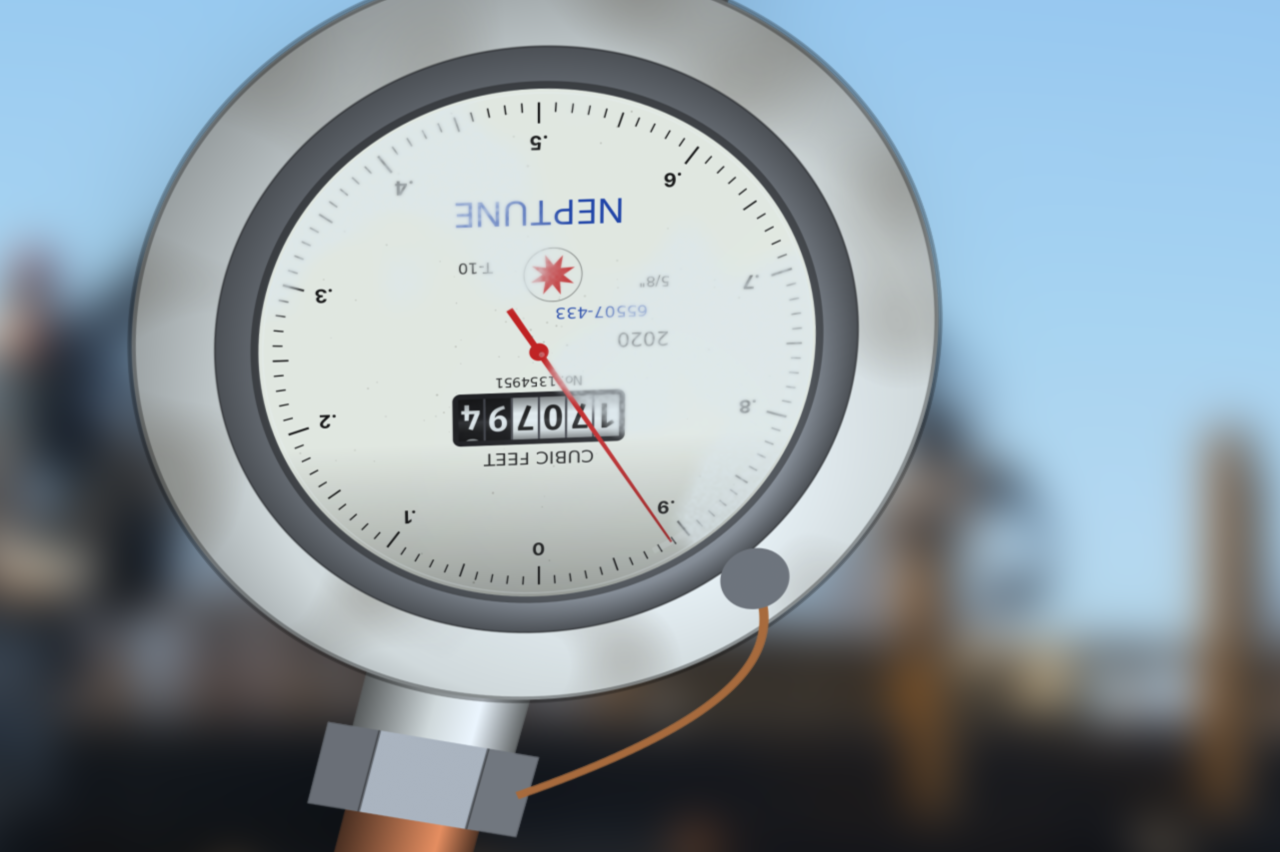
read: 170793.91 ft³
